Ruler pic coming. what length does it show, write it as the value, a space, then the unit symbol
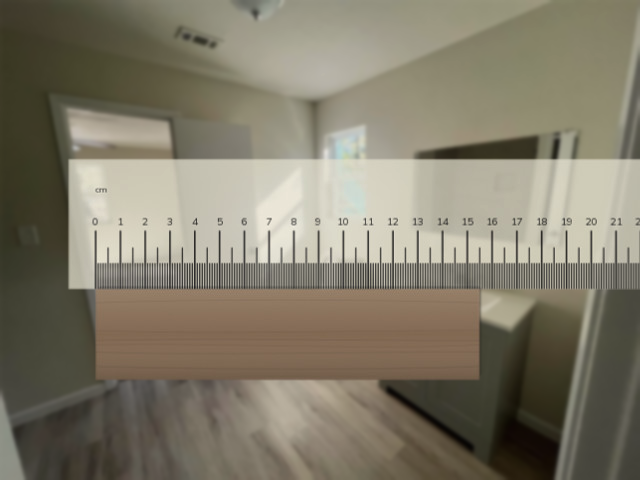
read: 15.5 cm
